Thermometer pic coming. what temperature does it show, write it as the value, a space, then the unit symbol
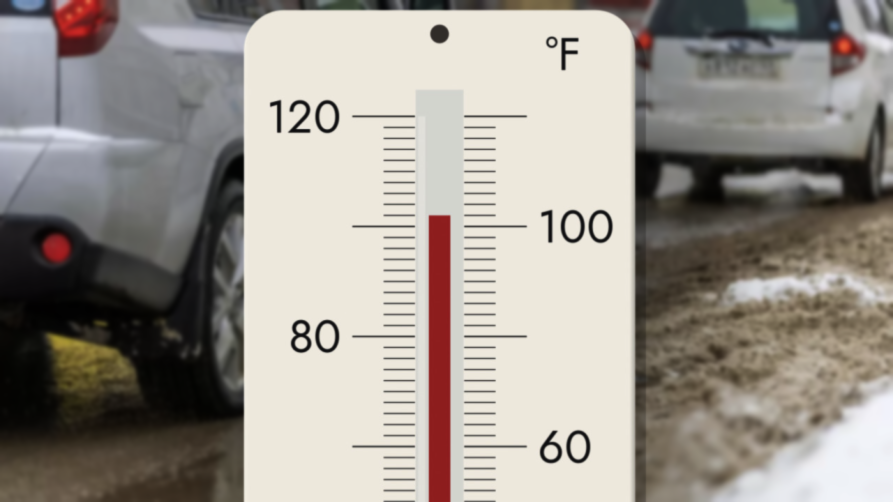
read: 102 °F
